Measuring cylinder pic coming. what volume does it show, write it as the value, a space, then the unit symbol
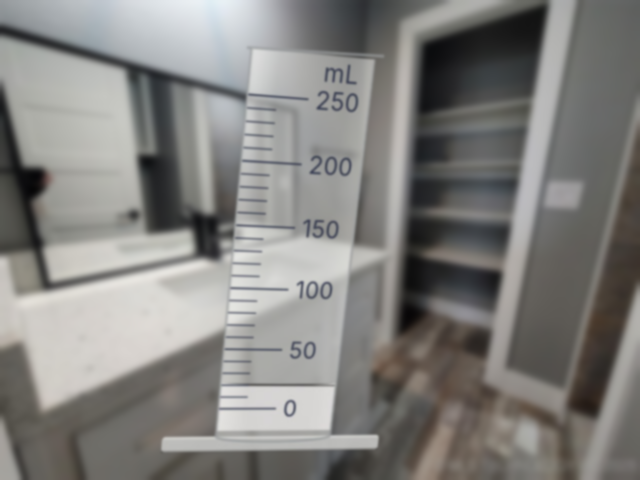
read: 20 mL
